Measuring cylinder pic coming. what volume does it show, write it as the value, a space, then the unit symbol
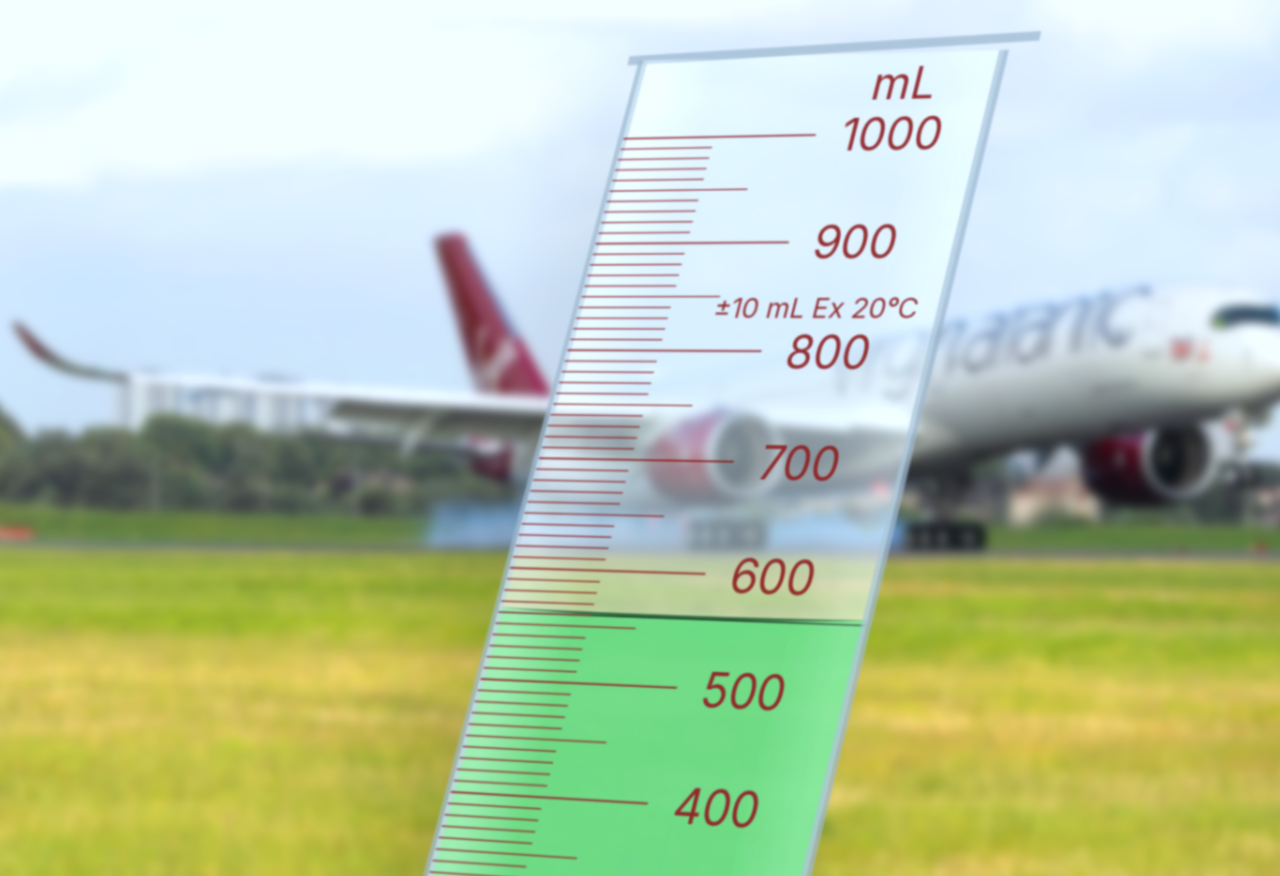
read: 560 mL
